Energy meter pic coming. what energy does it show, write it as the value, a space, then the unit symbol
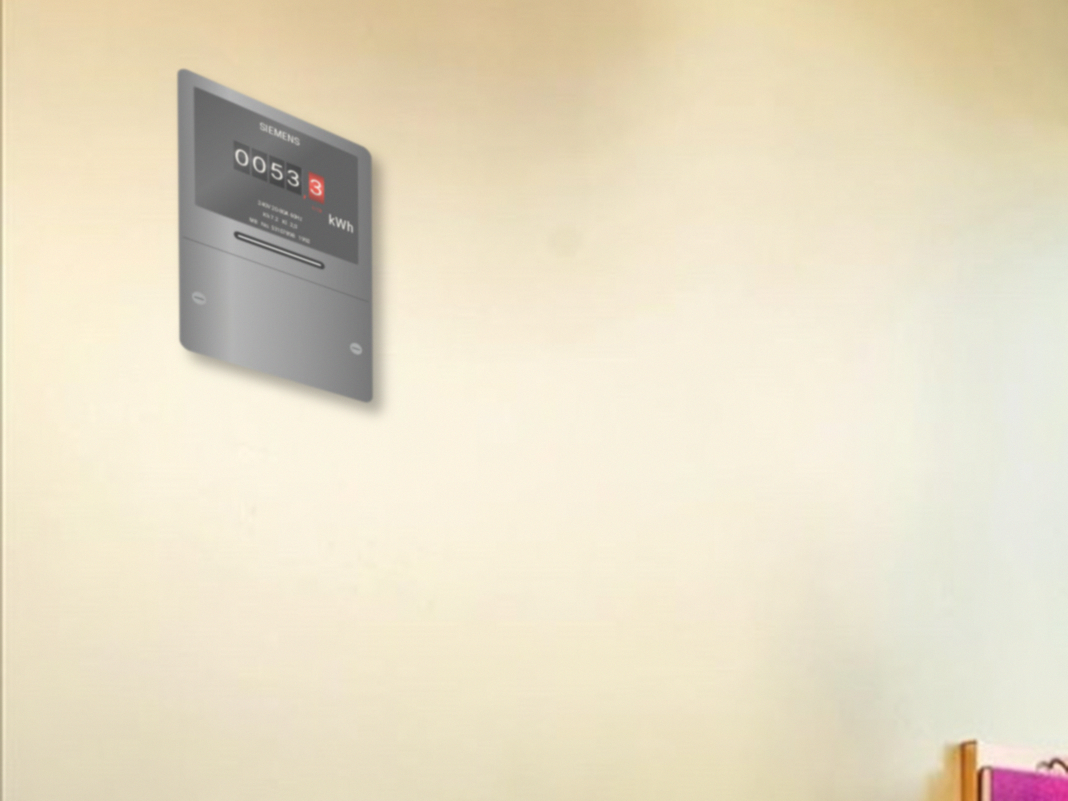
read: 53.3 kWh
